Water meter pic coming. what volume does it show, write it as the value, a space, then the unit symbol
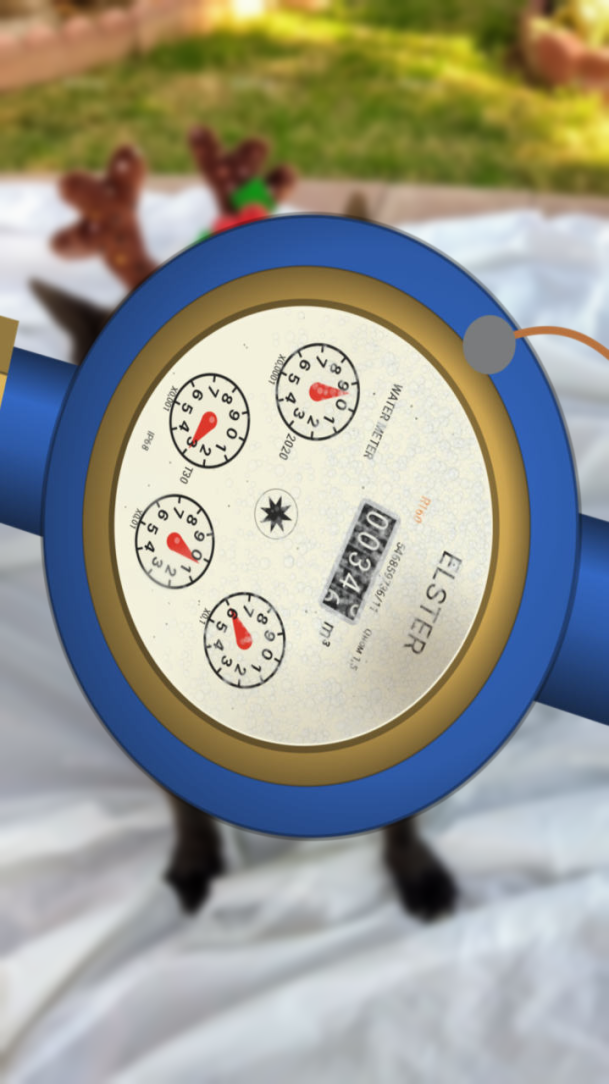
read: 345.6029 m³
